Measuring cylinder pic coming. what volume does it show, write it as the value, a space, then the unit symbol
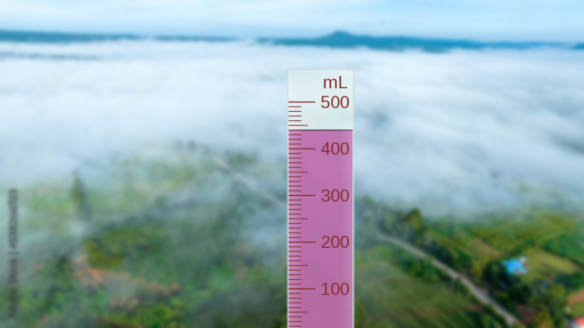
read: 440 mL
